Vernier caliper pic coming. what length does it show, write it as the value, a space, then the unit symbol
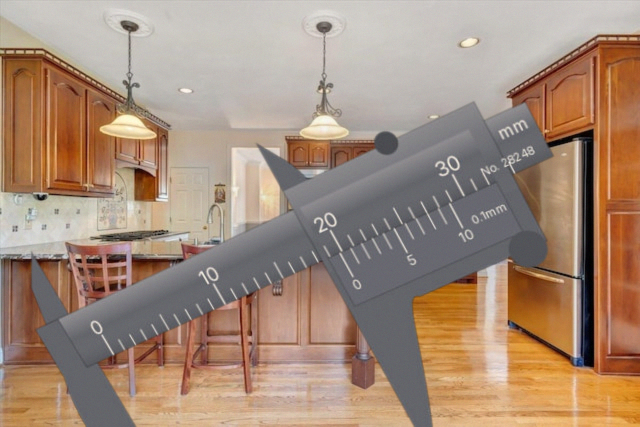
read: 19.8 mm
